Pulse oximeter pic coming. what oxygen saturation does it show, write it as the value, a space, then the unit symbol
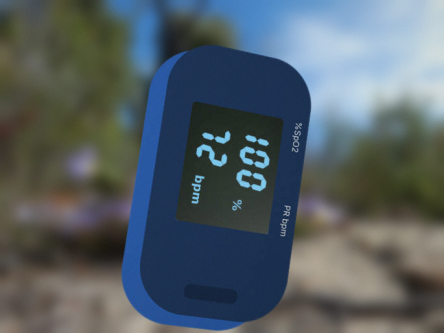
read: 100 %
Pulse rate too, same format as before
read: 72 bpm
